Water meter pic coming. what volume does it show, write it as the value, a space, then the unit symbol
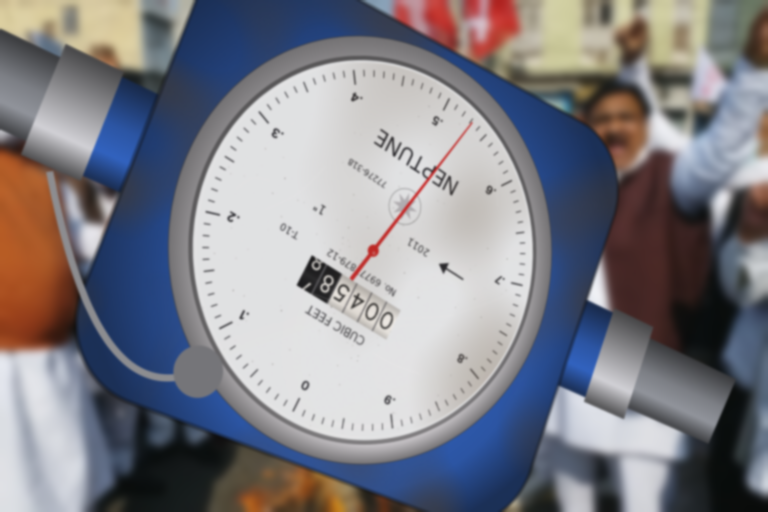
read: 4587.53 ft³
